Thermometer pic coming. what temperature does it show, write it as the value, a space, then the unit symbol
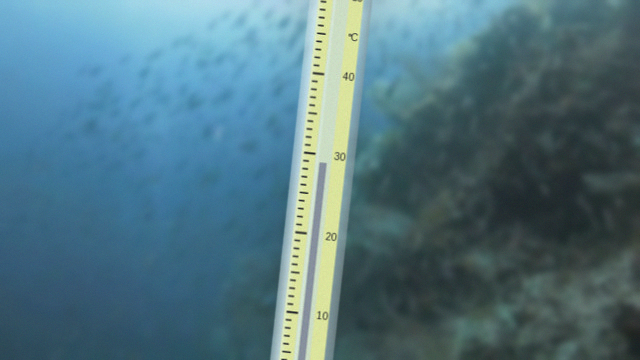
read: 29 °C
